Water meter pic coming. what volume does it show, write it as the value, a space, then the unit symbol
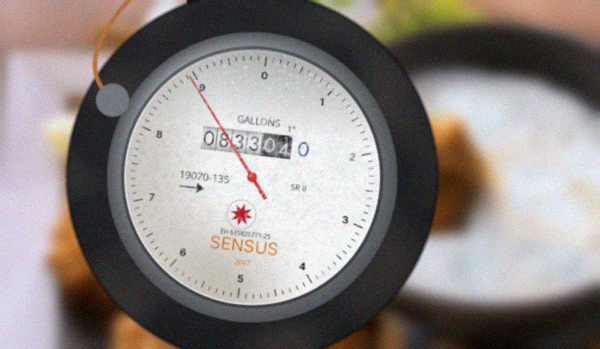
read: 833038.9 gal
